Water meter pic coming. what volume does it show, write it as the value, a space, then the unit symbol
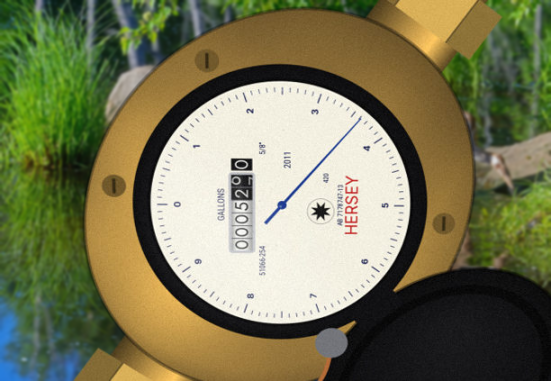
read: 5263.6 gal
